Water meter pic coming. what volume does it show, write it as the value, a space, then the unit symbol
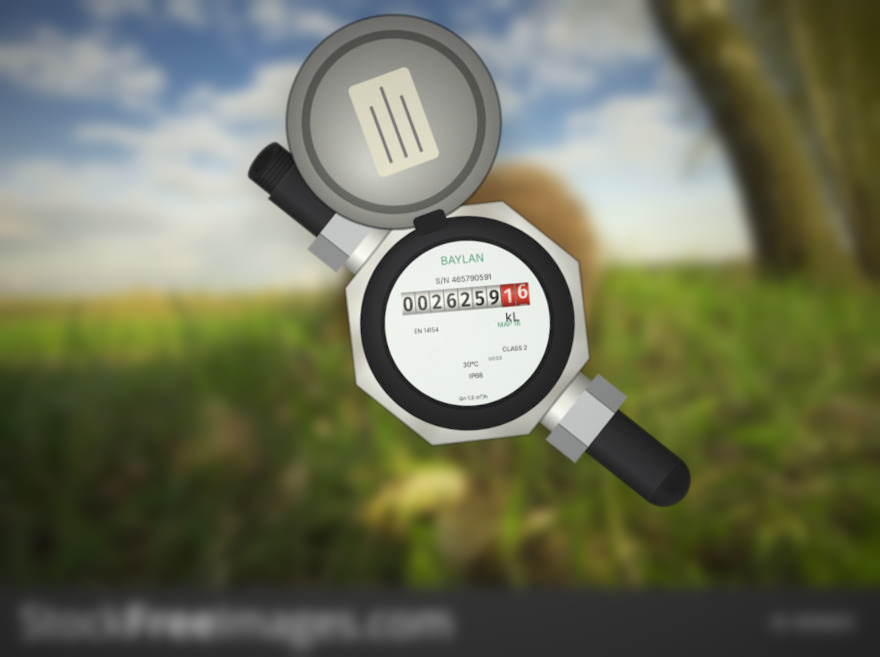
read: 26259.16 kL
